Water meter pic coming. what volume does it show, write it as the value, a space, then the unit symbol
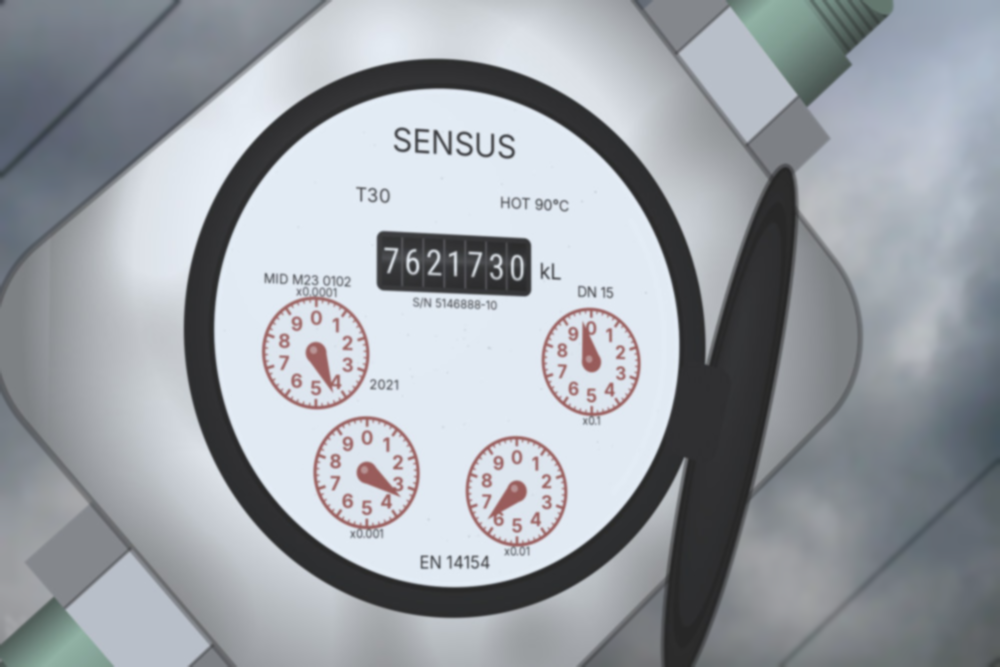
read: 7621729.9634 kL
